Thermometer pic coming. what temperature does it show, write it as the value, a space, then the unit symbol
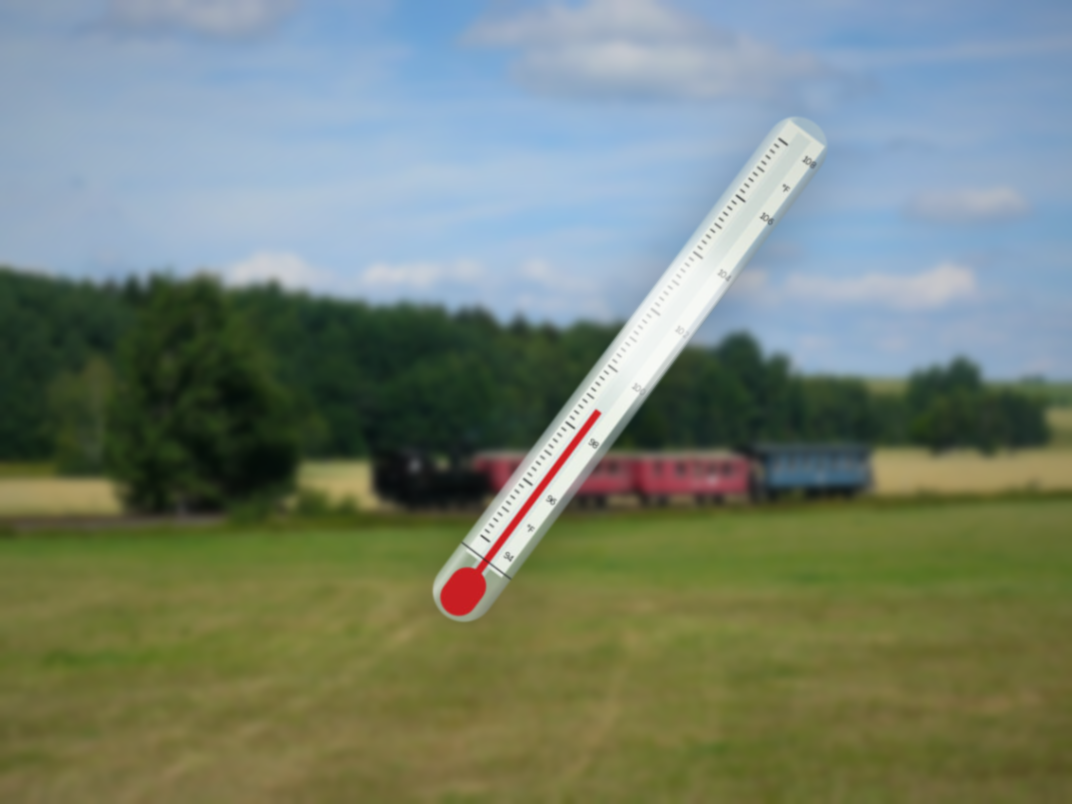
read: 98.8 °F
